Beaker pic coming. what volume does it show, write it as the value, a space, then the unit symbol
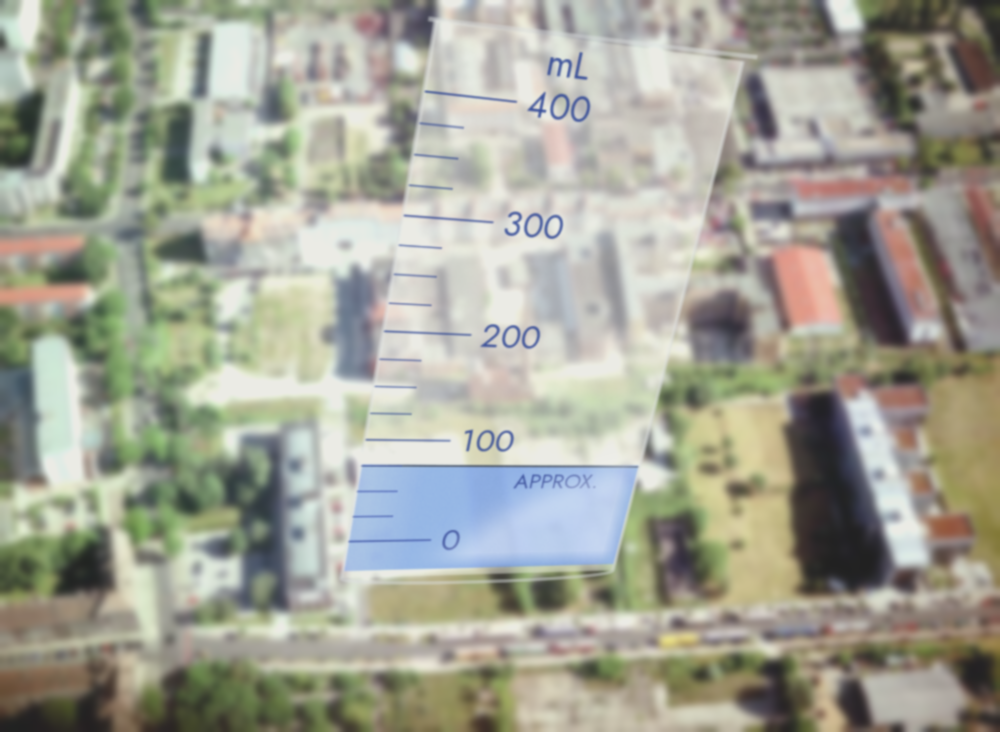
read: 75 mL
